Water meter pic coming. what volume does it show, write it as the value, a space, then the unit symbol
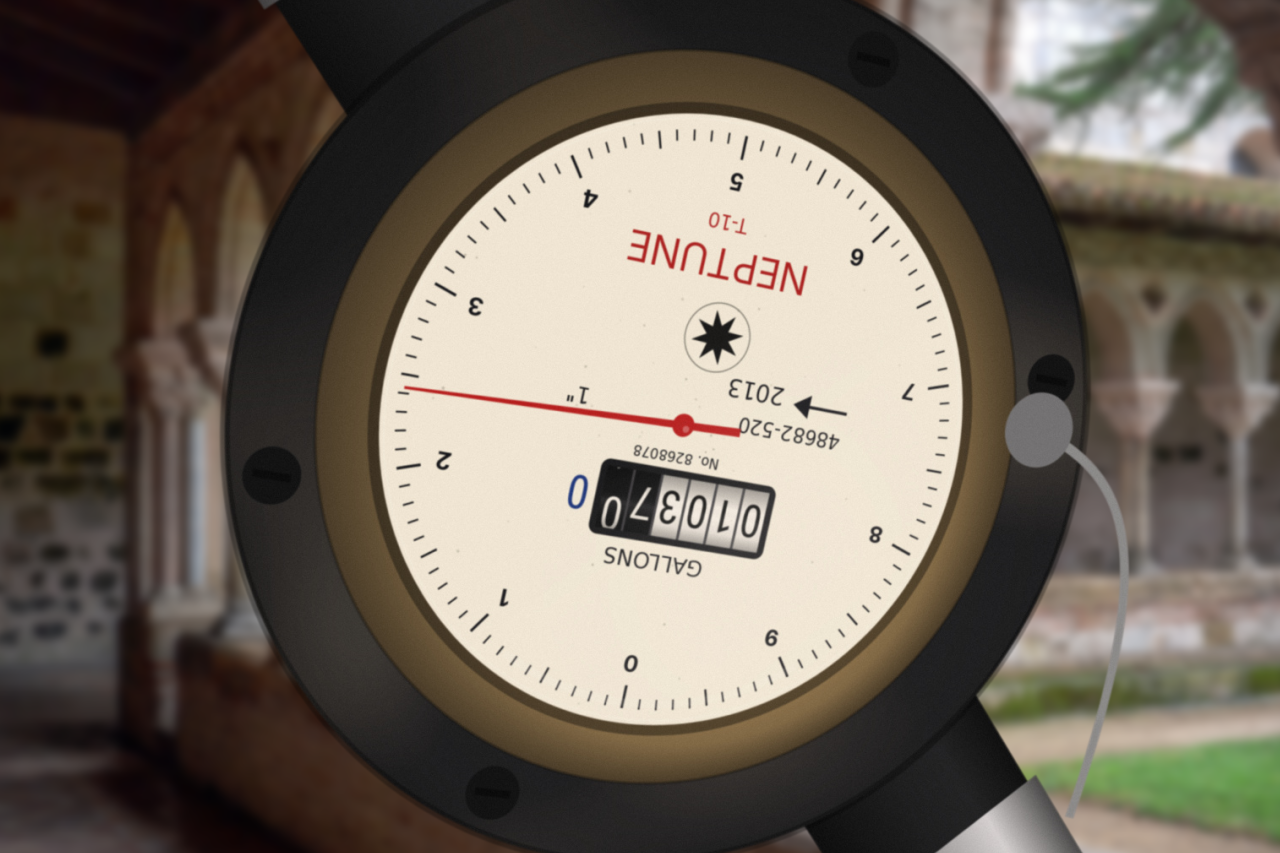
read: 103702.4 gal
